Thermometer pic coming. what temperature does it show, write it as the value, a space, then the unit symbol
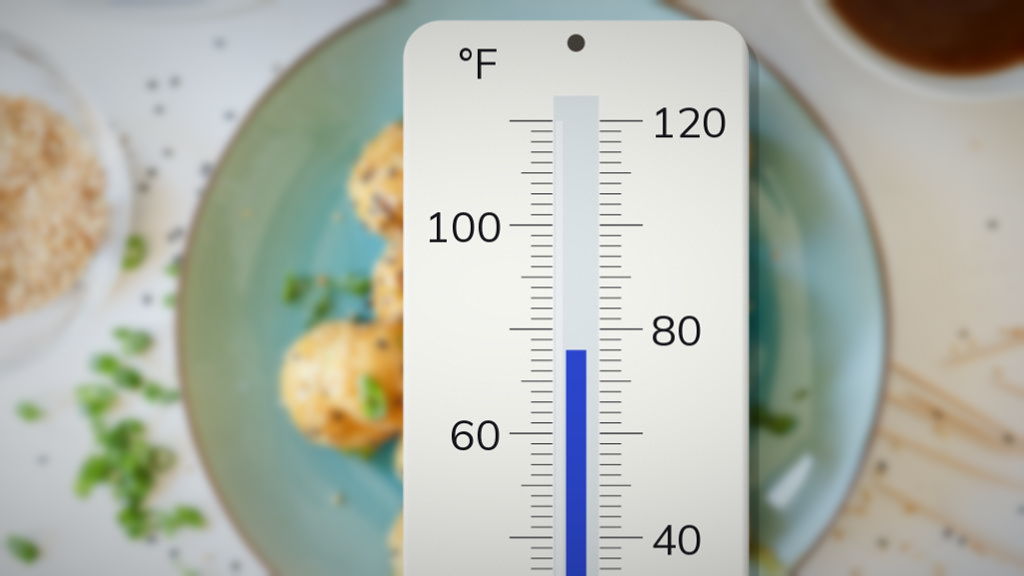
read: 76 °F
